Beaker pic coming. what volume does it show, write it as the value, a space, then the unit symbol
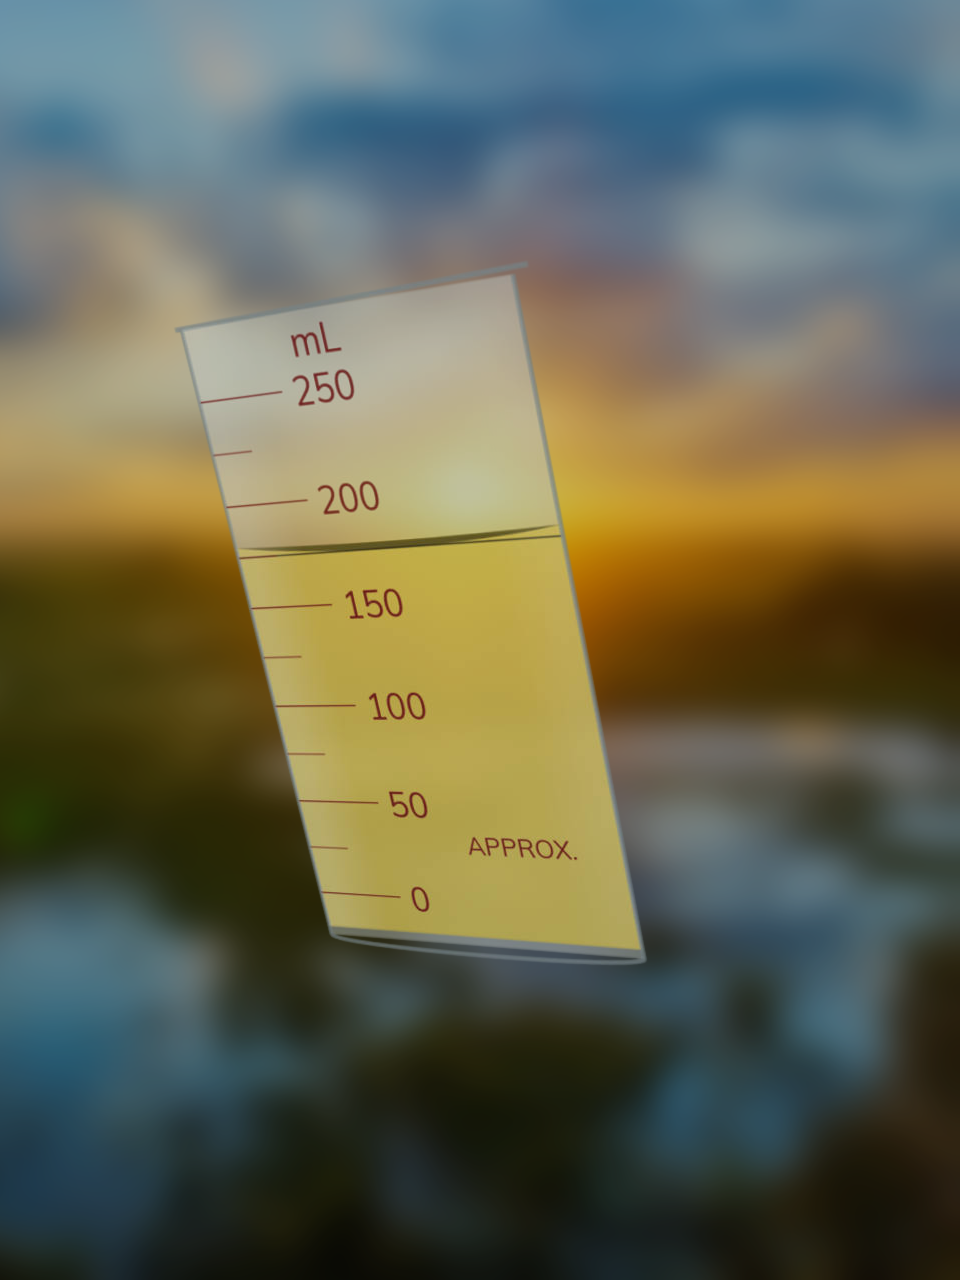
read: 175 mL
